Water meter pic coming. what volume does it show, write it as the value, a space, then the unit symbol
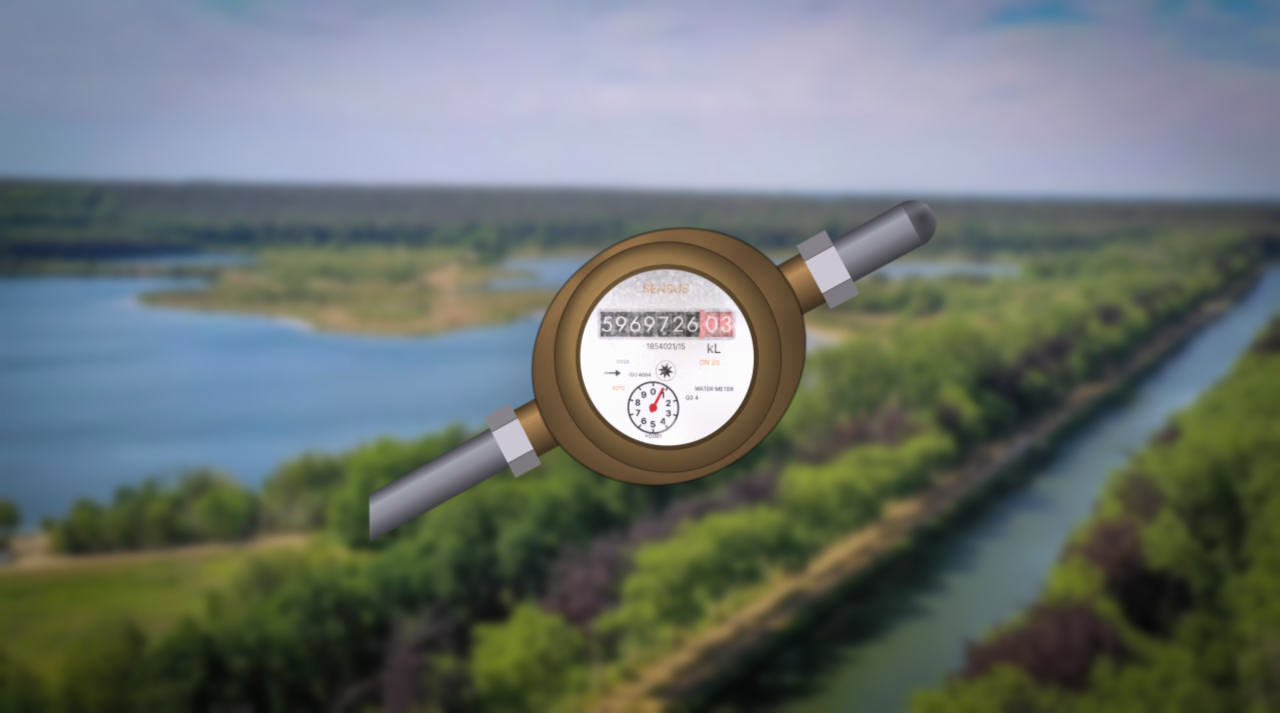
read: 5969726.030 kL
